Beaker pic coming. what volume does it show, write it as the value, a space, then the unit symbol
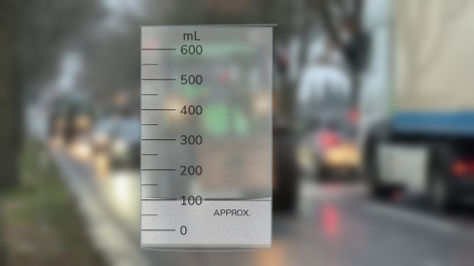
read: 100 mL
